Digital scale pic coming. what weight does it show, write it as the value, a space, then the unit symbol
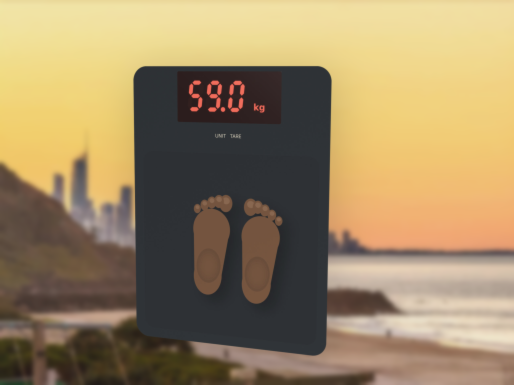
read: 59.0 kg
